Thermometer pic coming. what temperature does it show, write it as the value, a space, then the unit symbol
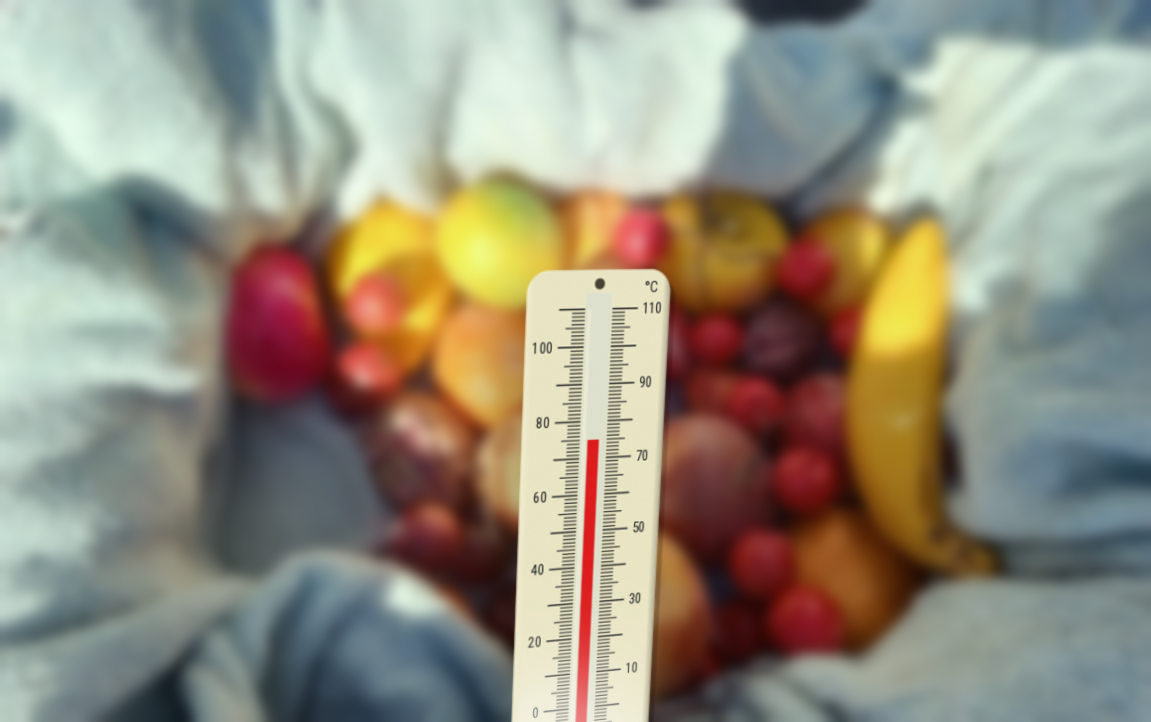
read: 75 °C
